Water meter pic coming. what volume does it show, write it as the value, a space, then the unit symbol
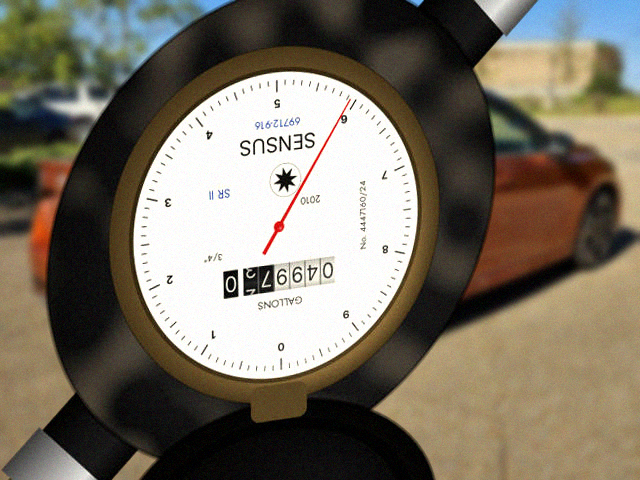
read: 499725.9 gal
